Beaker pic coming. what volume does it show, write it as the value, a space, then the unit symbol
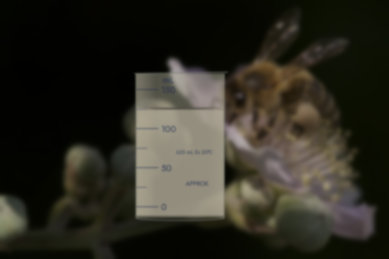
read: 125 mL
